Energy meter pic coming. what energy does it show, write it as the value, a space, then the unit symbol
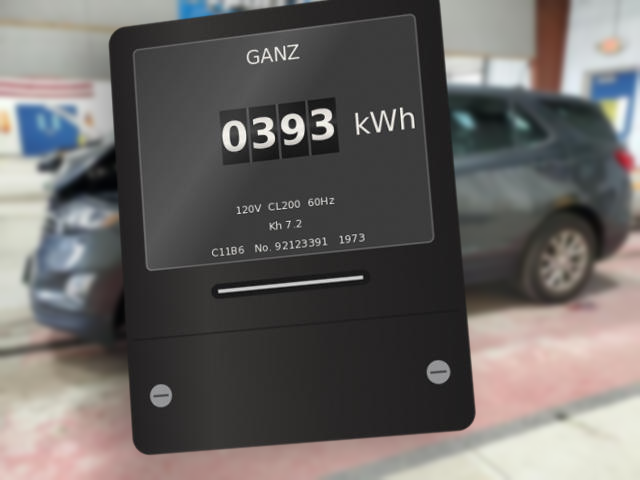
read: 393 kWh
